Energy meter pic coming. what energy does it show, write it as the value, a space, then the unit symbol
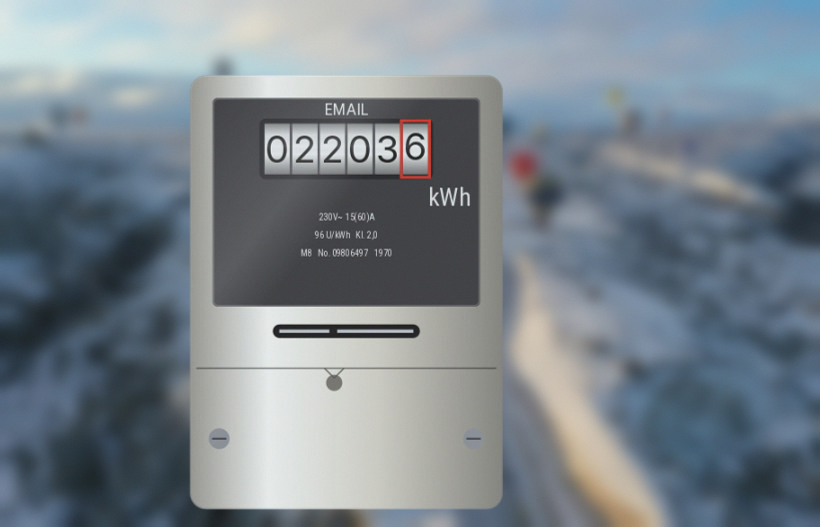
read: 2203.6 kWh
